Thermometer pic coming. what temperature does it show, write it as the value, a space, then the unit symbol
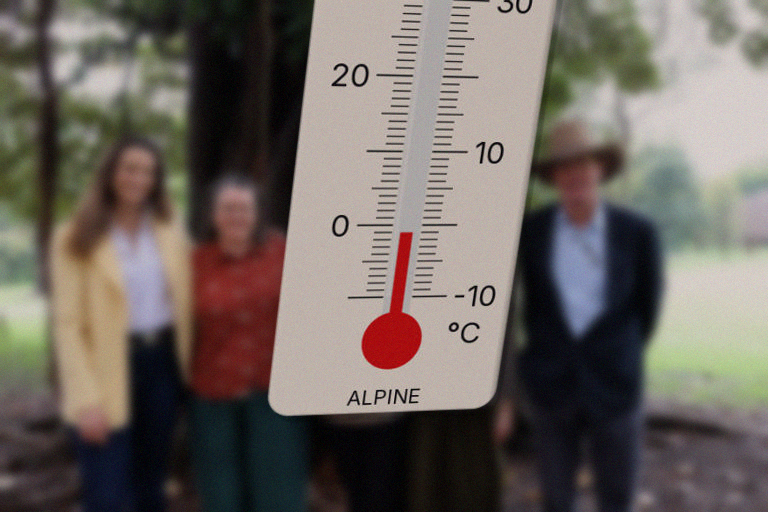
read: -1 °C
